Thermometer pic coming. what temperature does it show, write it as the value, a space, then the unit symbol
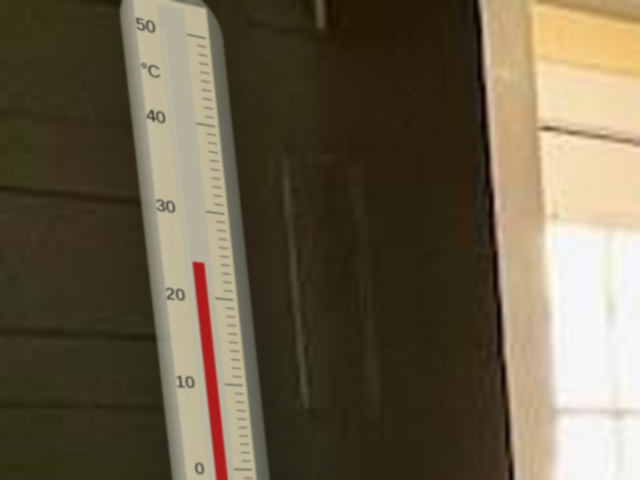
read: 24 °C
